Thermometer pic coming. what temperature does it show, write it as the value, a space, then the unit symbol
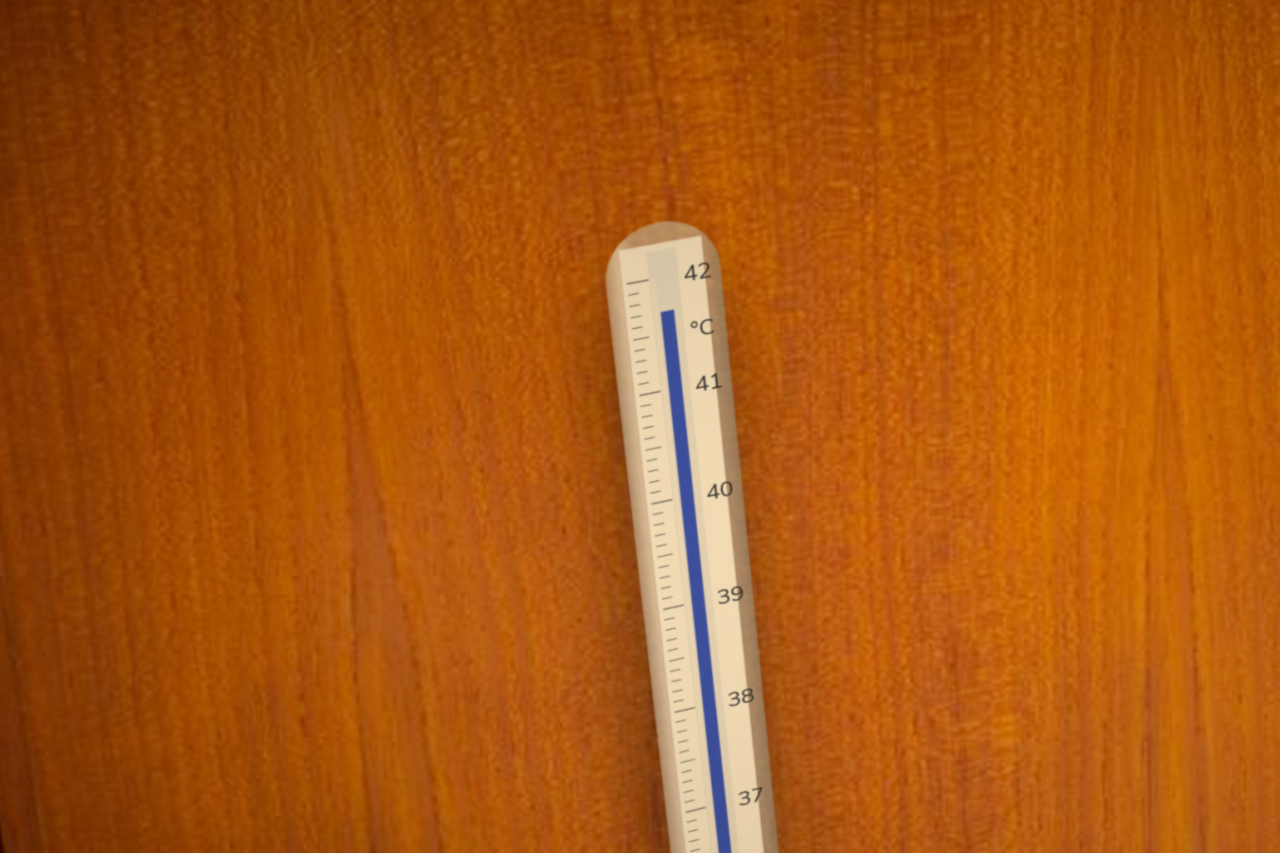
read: 41.7 °C
